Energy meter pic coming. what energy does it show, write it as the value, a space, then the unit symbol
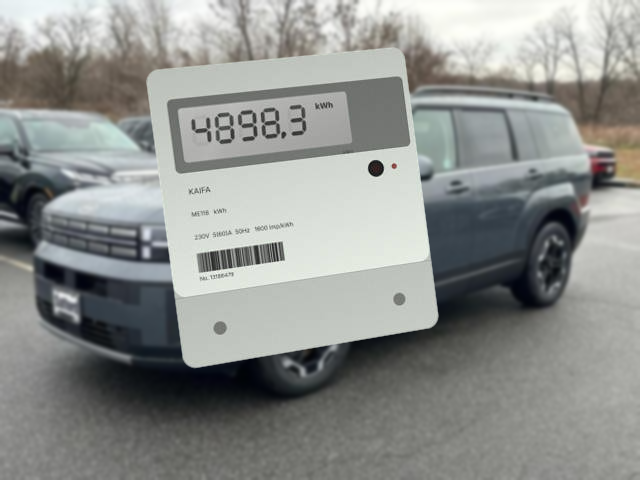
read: 4898.3 kWh
